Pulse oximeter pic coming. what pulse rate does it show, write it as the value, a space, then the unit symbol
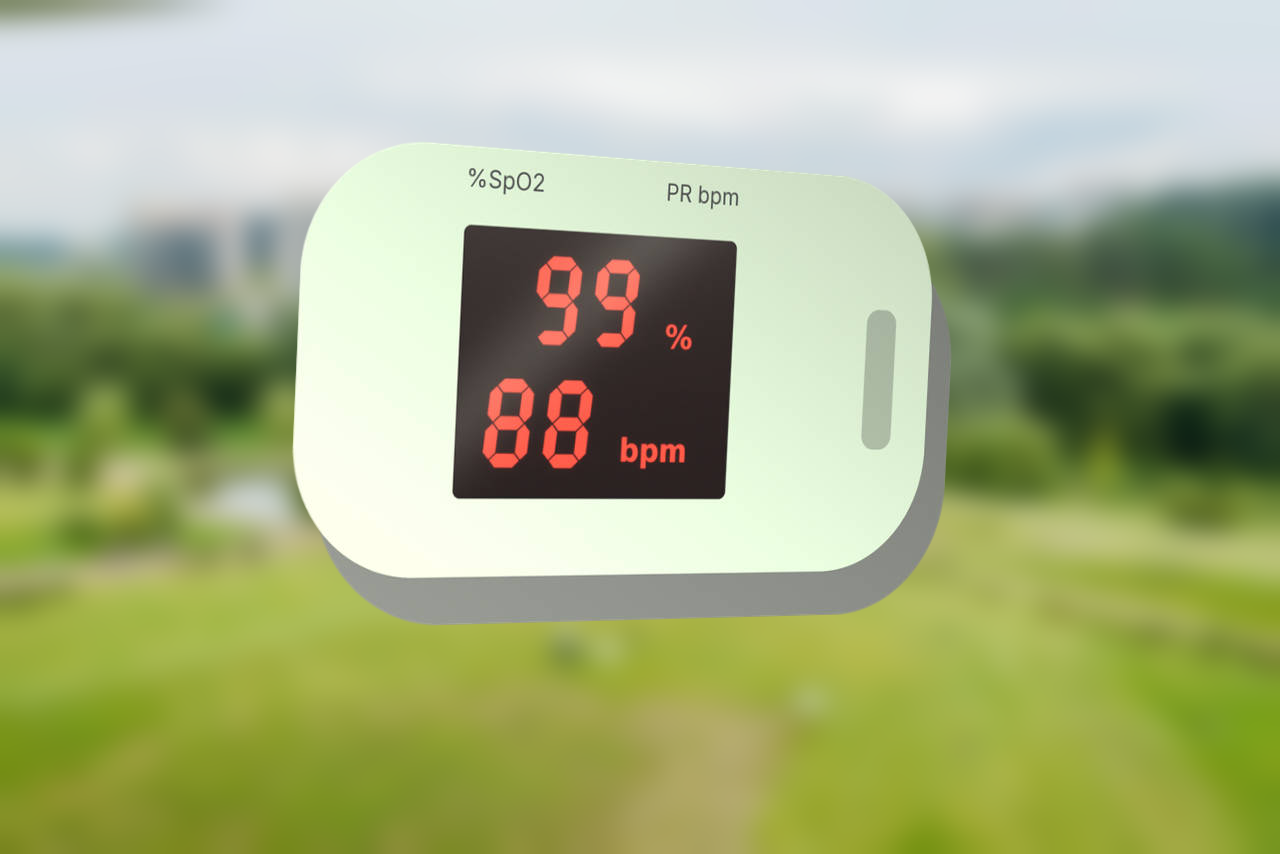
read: 88 bpm
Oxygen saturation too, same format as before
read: 99 %
